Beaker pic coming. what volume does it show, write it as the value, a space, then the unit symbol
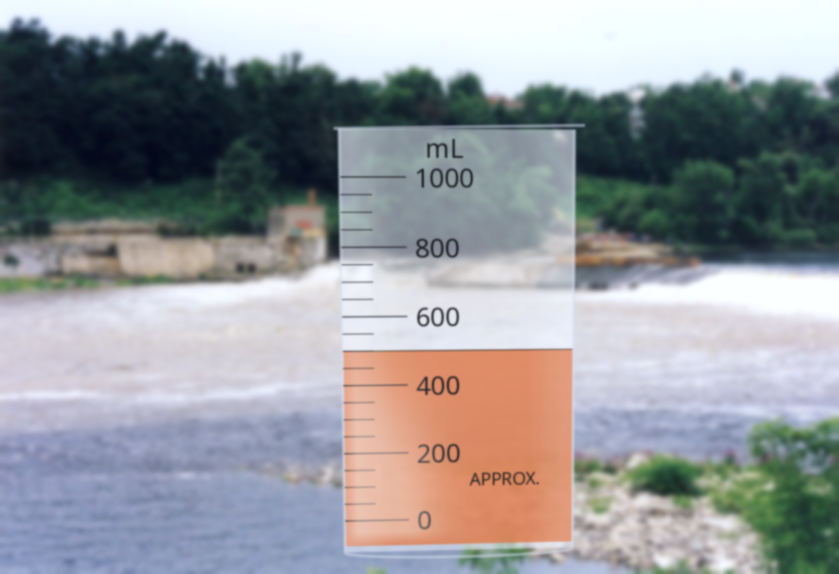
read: 500 mL
